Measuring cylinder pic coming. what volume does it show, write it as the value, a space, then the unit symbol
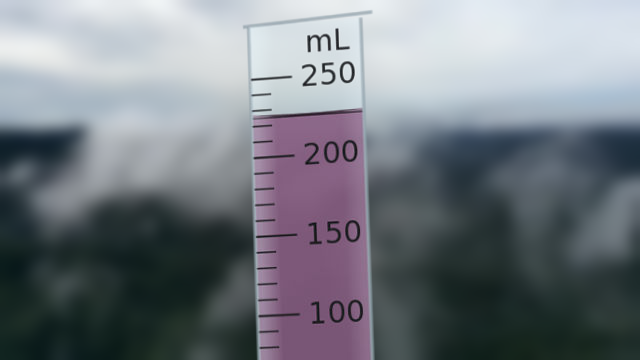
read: 225 mL
